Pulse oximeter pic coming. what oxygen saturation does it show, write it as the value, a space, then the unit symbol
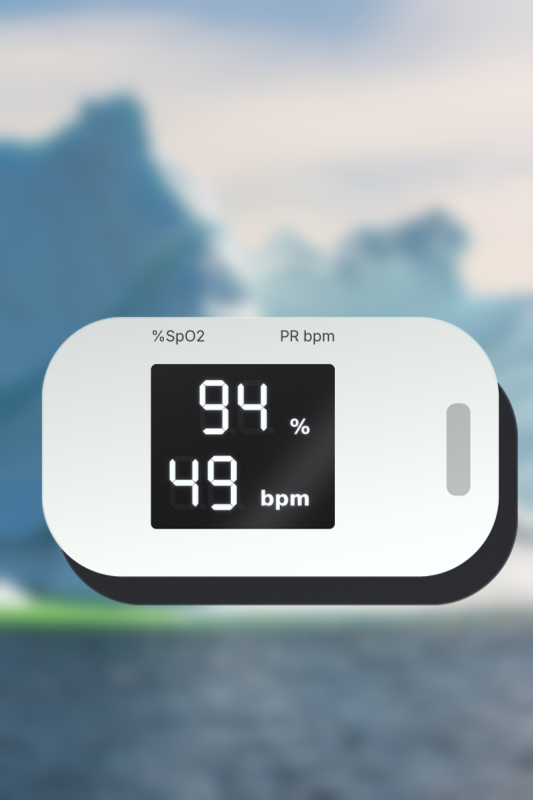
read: 94 %
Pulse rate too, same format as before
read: 49 bpm
